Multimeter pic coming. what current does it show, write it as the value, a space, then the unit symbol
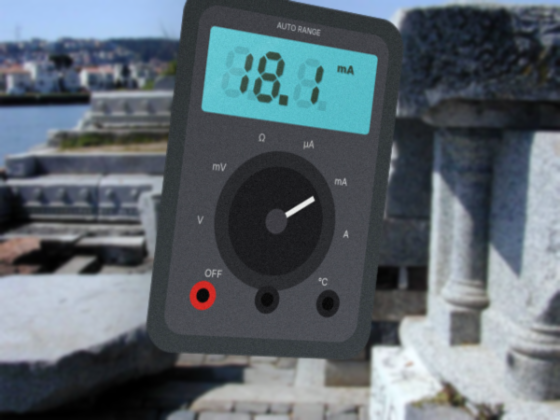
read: 18.1 mA
